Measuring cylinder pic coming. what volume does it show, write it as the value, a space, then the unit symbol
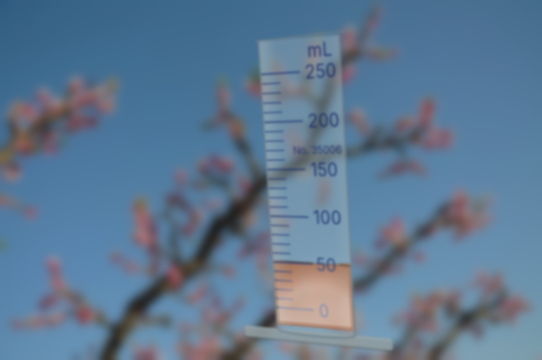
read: 50 mL
